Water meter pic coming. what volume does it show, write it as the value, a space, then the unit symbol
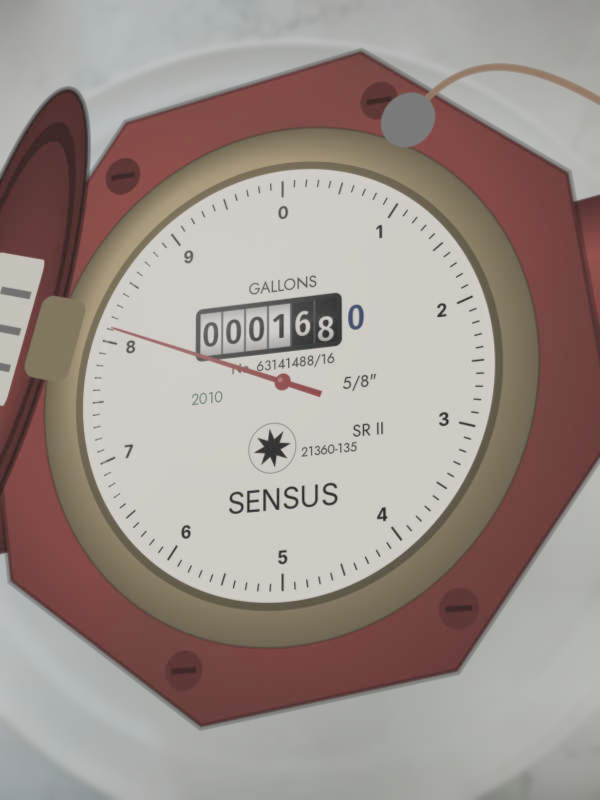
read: 1678.1 gal
